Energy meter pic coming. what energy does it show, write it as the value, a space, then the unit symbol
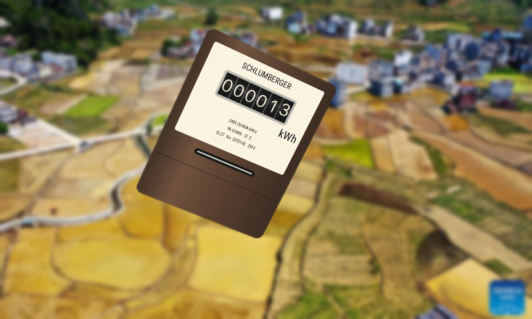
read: 13 kWh
